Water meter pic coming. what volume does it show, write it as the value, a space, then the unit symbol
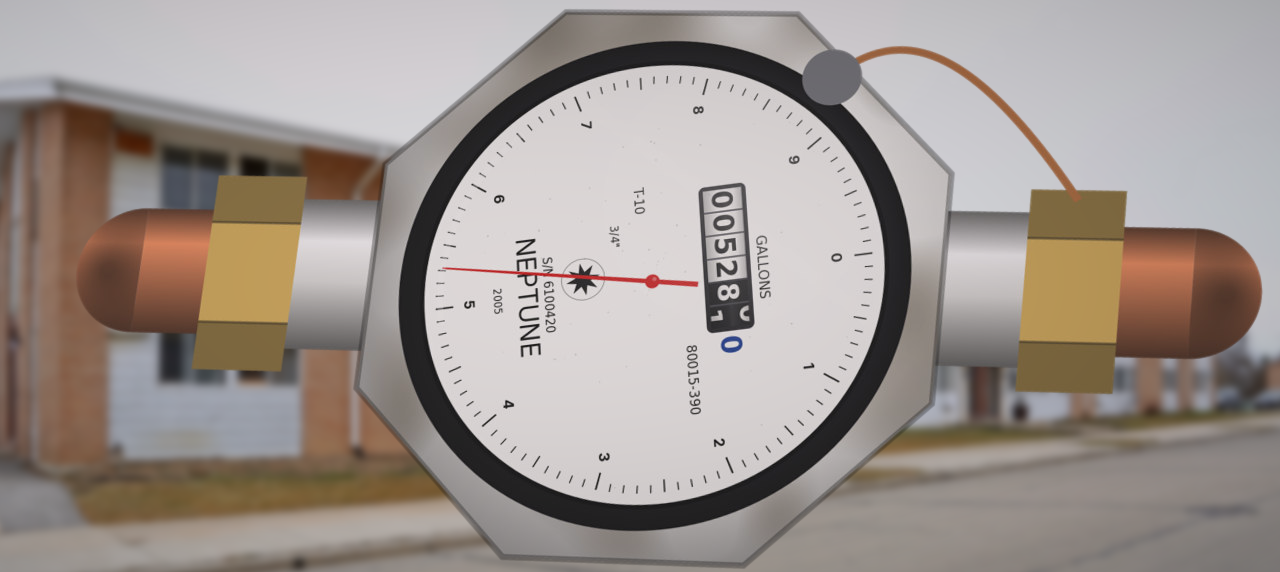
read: 52805.3 gal
